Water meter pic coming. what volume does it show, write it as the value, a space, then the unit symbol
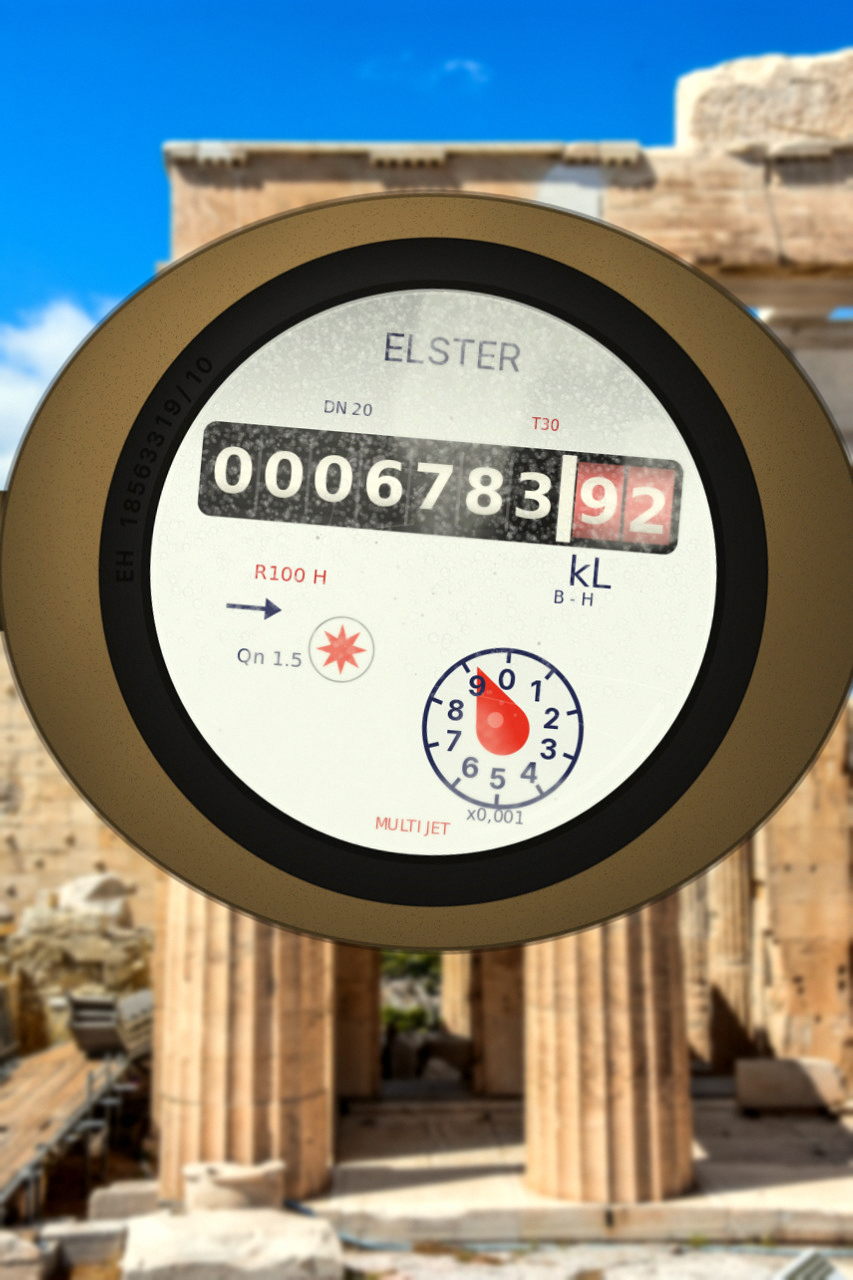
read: 6783.919 kL
